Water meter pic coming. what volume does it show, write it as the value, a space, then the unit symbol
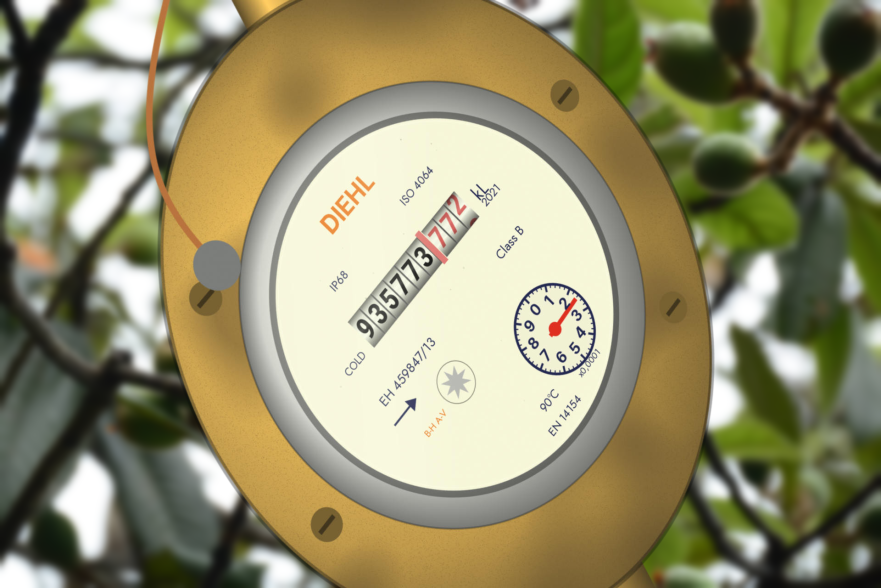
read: 935773.7722 kL
